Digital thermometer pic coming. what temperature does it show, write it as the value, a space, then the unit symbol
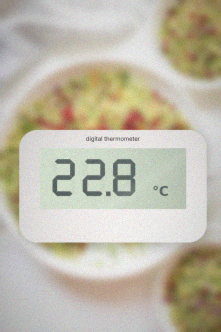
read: 22.8 °C
